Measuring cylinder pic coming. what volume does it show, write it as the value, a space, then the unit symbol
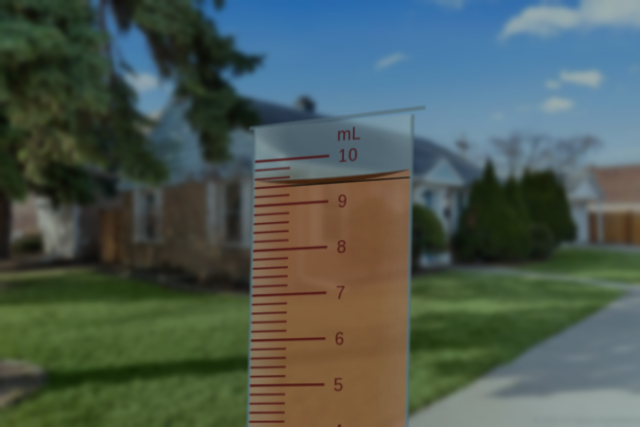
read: 9.4 mL
